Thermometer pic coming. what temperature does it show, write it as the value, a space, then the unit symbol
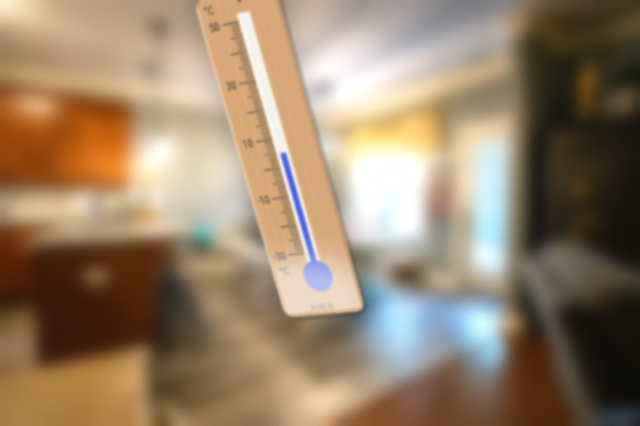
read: 5 °C
